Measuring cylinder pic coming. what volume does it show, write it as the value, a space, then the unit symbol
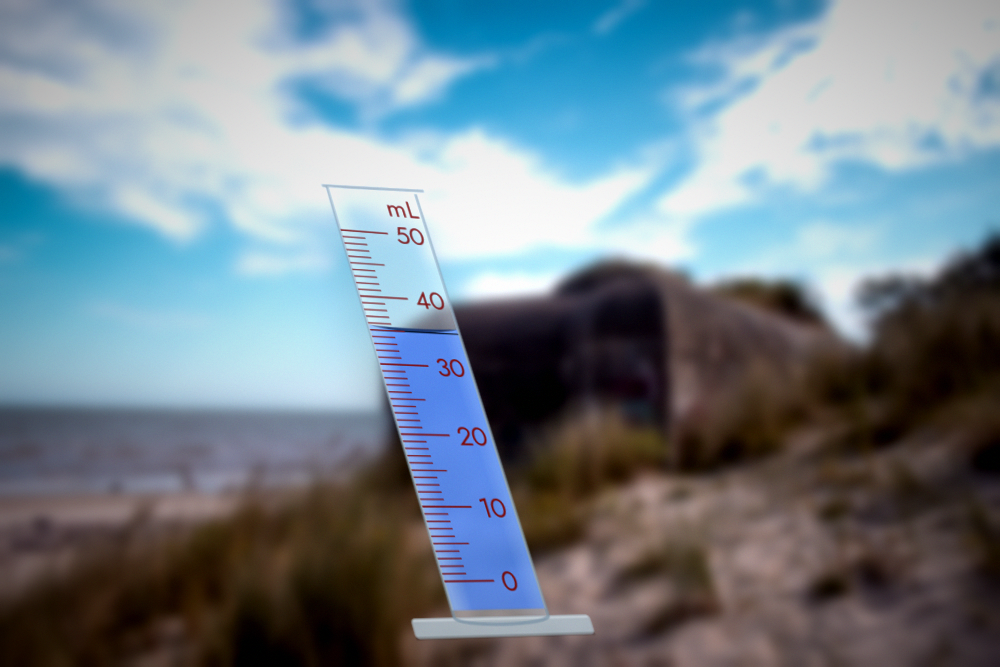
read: 35 mL
